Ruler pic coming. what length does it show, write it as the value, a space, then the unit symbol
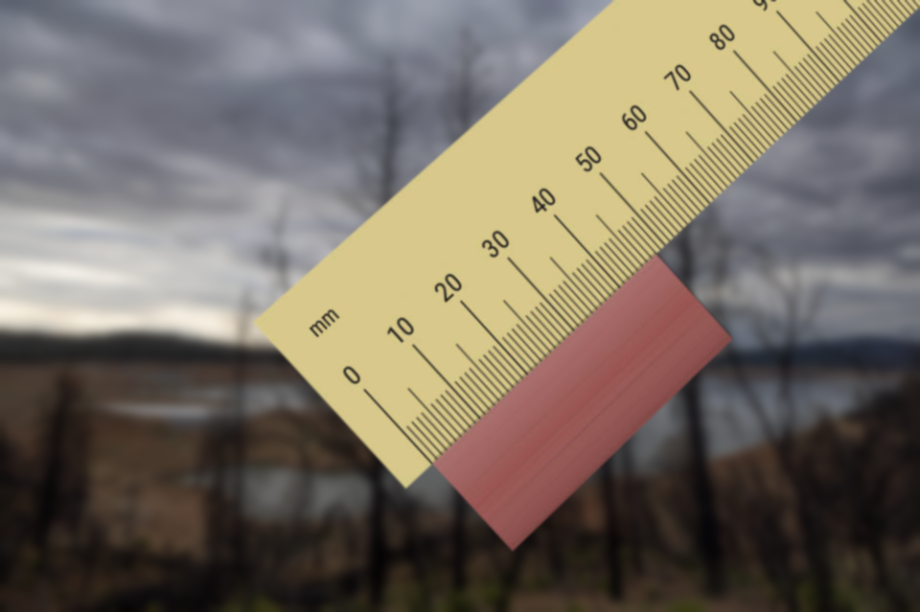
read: 48 mm
